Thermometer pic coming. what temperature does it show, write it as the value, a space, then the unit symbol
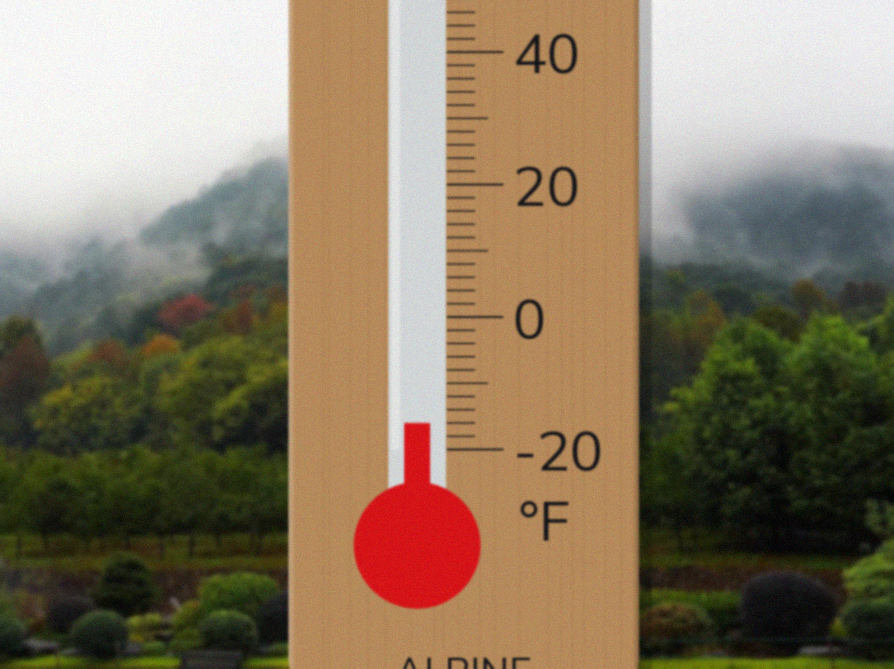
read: -16 °F
